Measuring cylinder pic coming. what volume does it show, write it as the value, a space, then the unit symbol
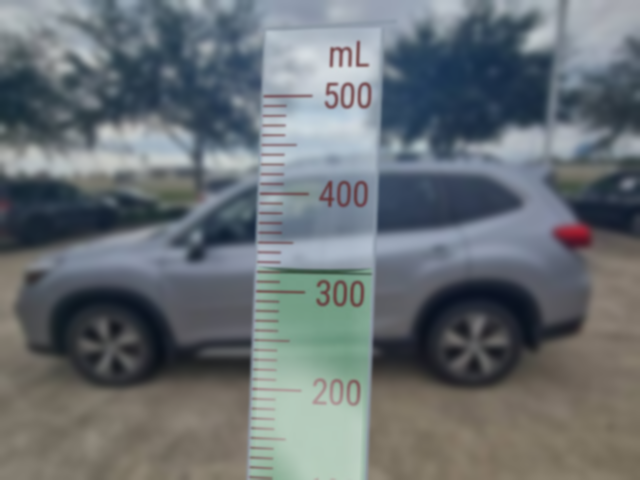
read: 320 mL
